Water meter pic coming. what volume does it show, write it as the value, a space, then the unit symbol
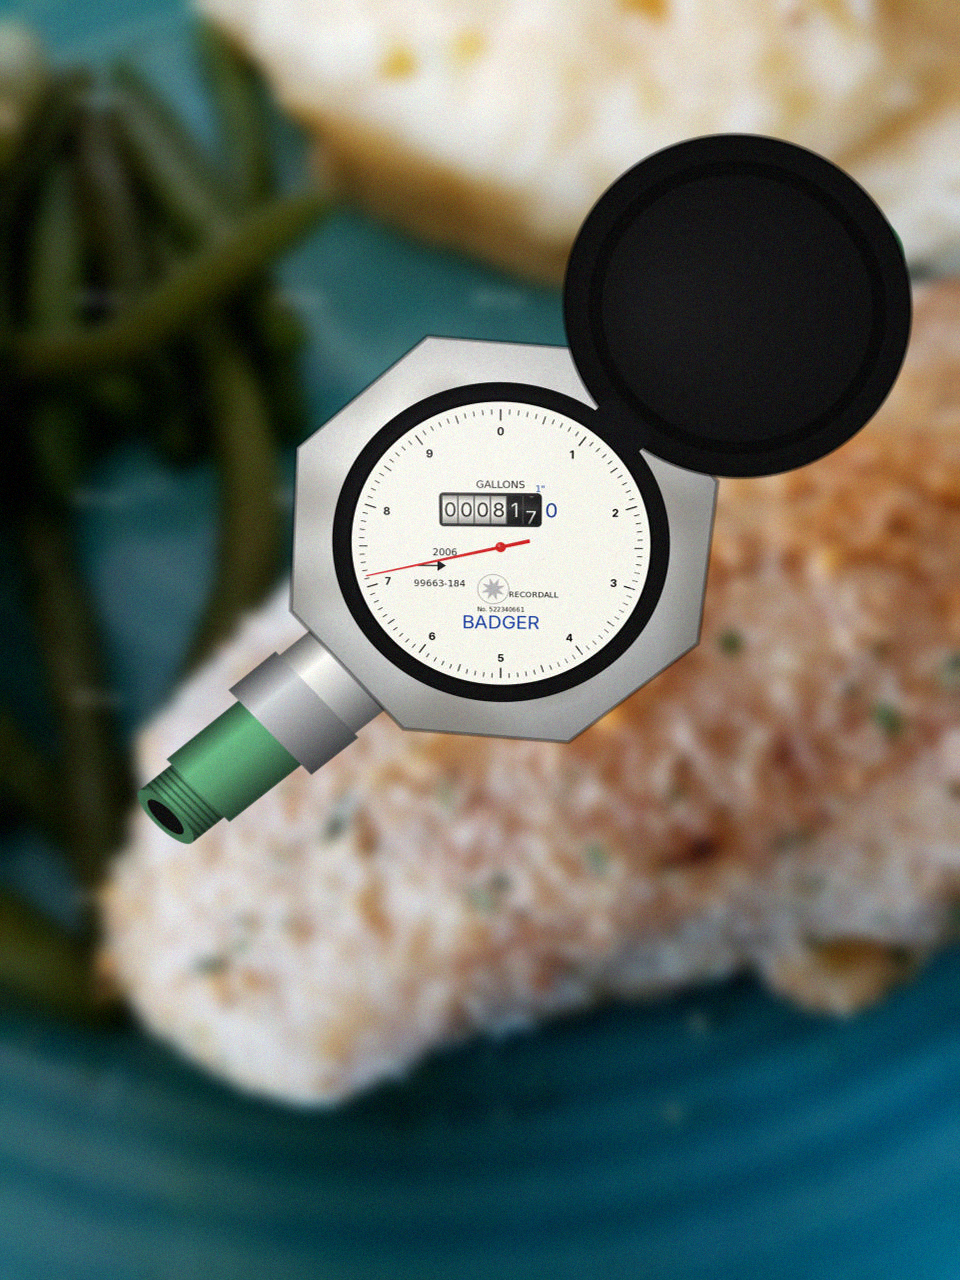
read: 8167.1 gal
